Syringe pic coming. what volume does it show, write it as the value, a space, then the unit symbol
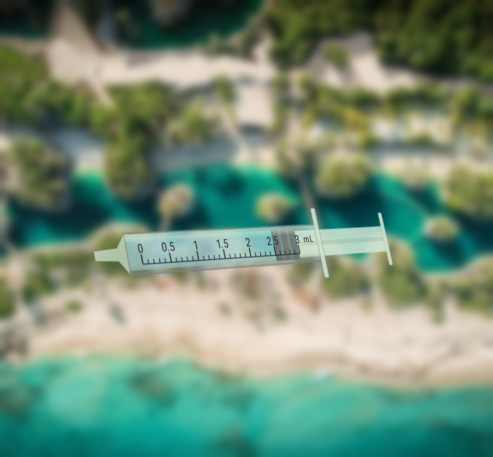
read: 2.5 mL
